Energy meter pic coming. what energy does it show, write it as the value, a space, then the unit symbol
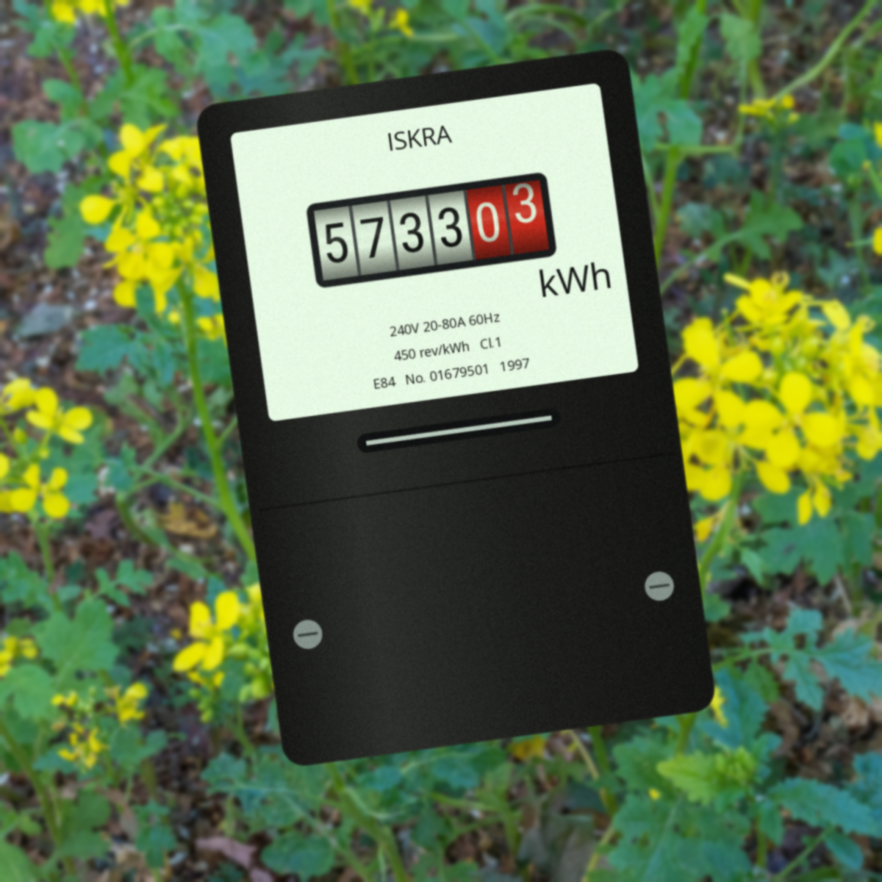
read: 5733.03 kWh
